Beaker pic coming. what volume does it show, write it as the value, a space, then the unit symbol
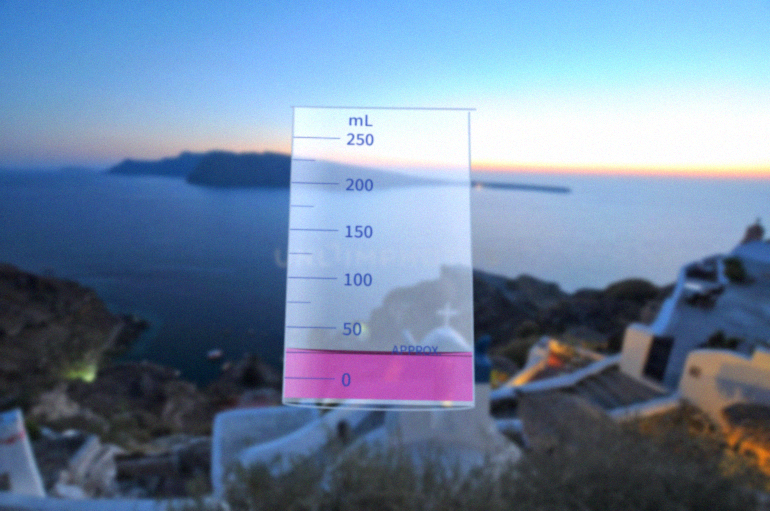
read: 25 mL
